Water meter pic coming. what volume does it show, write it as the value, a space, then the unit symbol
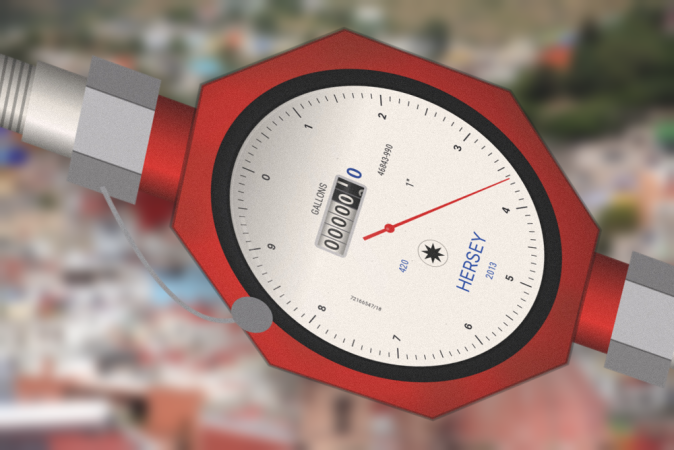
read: 13.6 gal
